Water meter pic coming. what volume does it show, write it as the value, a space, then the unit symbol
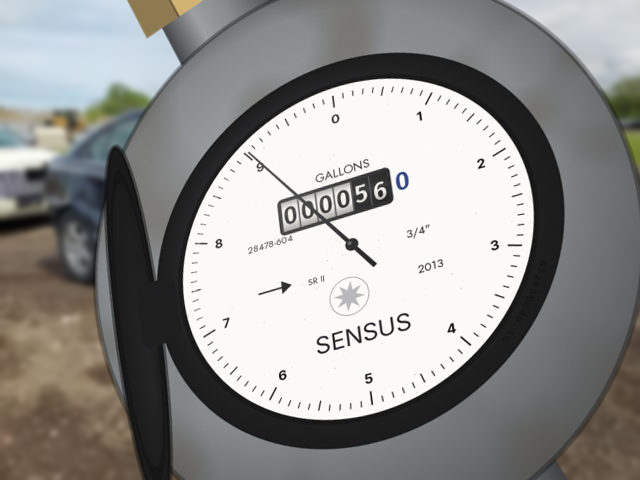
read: 559.0 gal
